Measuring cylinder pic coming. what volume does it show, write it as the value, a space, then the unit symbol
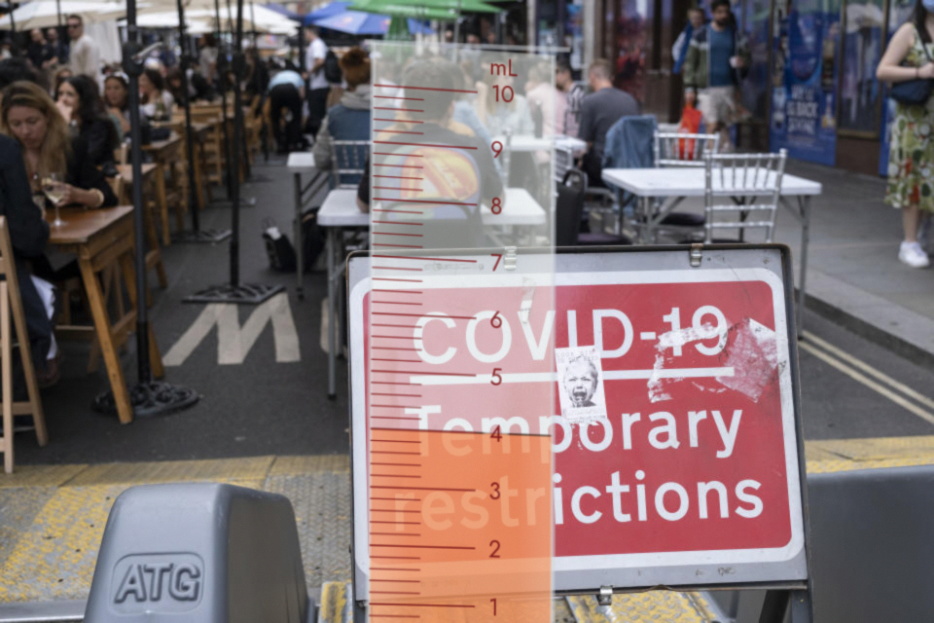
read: 4 mL
